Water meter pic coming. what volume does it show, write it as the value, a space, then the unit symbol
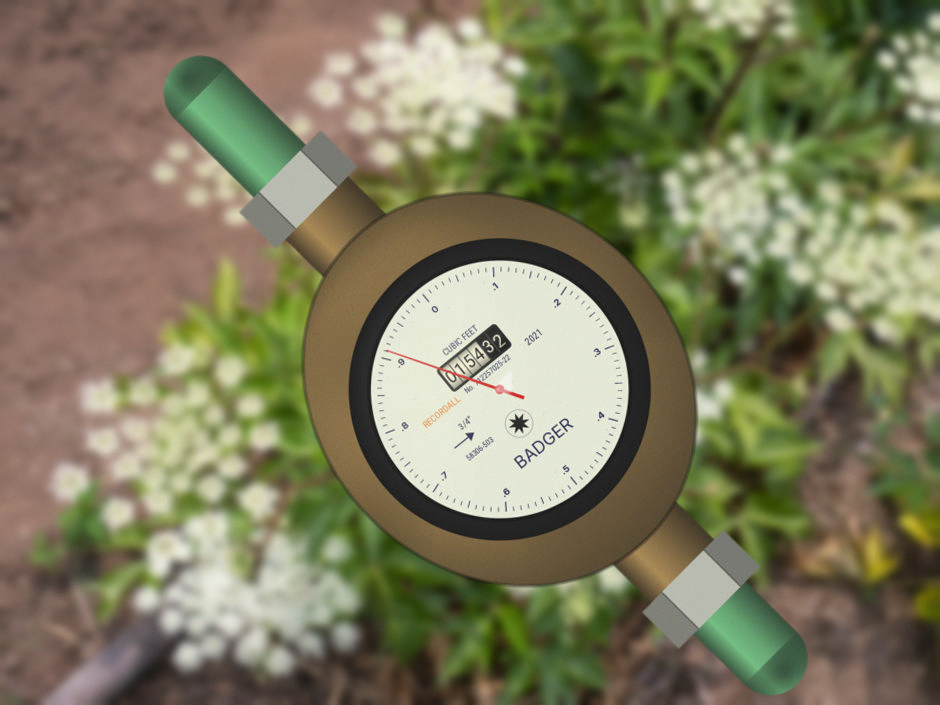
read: 15431.91 ft³
